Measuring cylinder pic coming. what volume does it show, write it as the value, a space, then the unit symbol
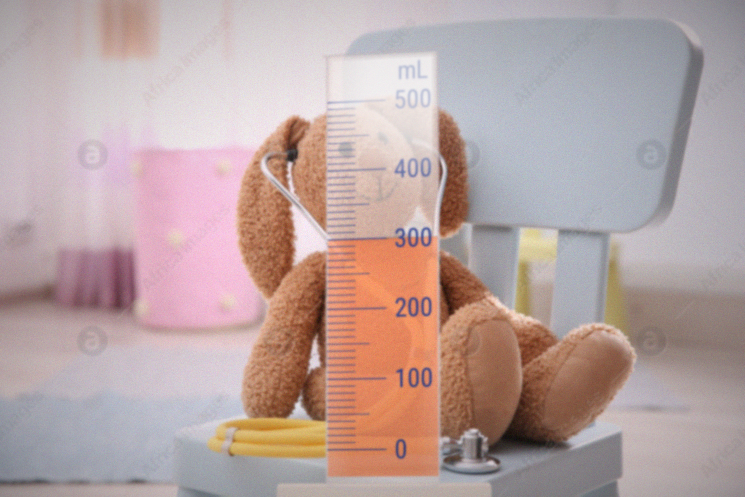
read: 300 mL
